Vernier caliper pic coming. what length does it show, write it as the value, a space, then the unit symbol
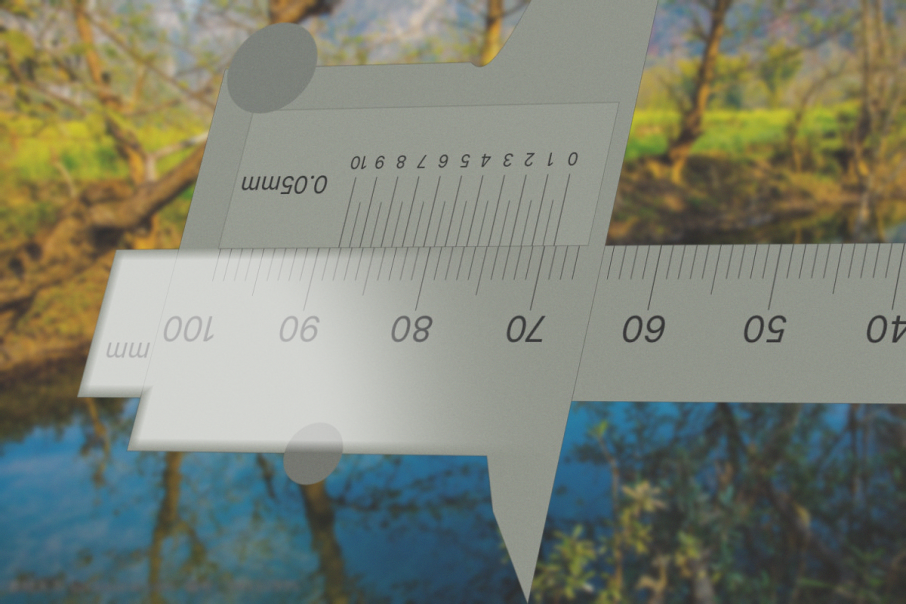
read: 69.2 mm
